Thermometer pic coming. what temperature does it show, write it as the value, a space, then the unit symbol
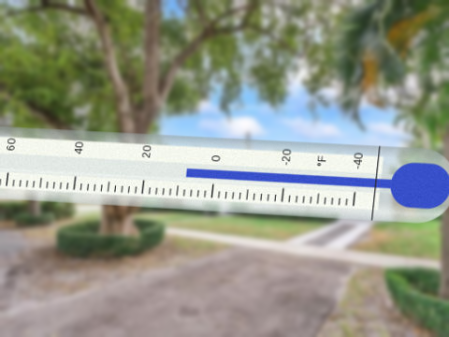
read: 8 °F
